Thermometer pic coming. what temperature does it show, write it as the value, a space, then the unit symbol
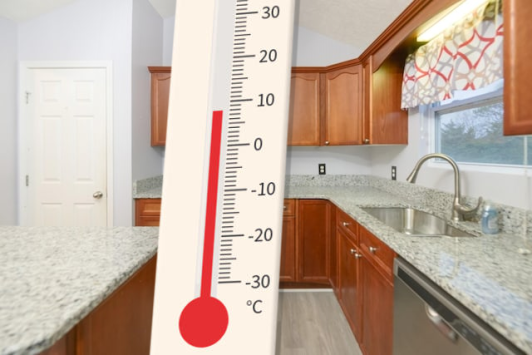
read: 8 °C
